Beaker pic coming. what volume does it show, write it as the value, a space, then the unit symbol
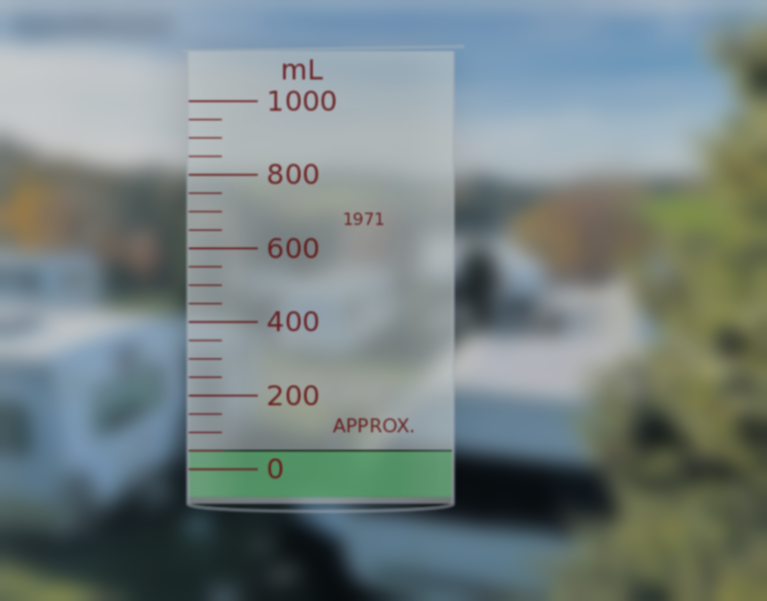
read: 50 mL
